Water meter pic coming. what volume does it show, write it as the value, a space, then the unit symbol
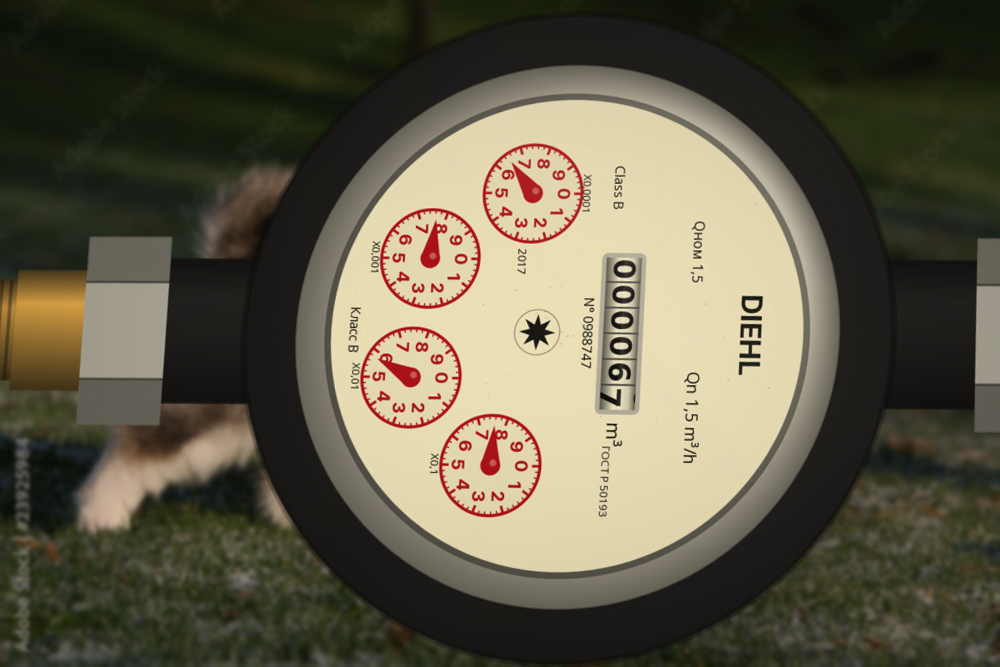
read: 66.7576 m³
